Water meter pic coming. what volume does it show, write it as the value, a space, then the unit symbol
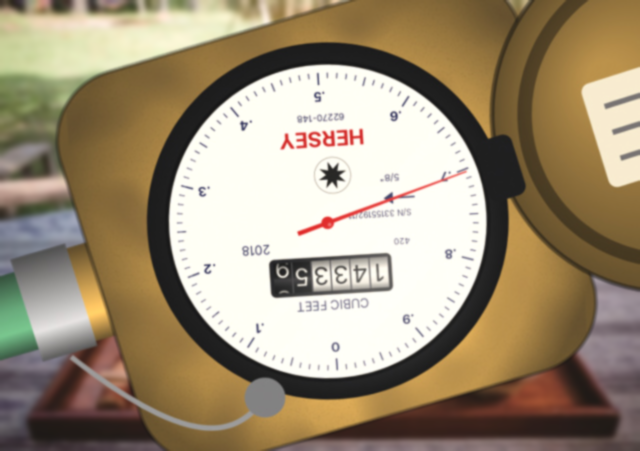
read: 143358.70 ft³
